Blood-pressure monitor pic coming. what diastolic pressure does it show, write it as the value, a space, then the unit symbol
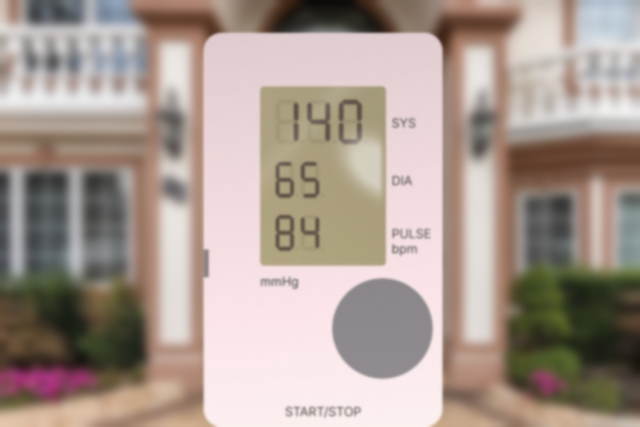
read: 65 mmHg
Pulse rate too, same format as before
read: 84 bpm
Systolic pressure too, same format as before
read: 140 mmHg
